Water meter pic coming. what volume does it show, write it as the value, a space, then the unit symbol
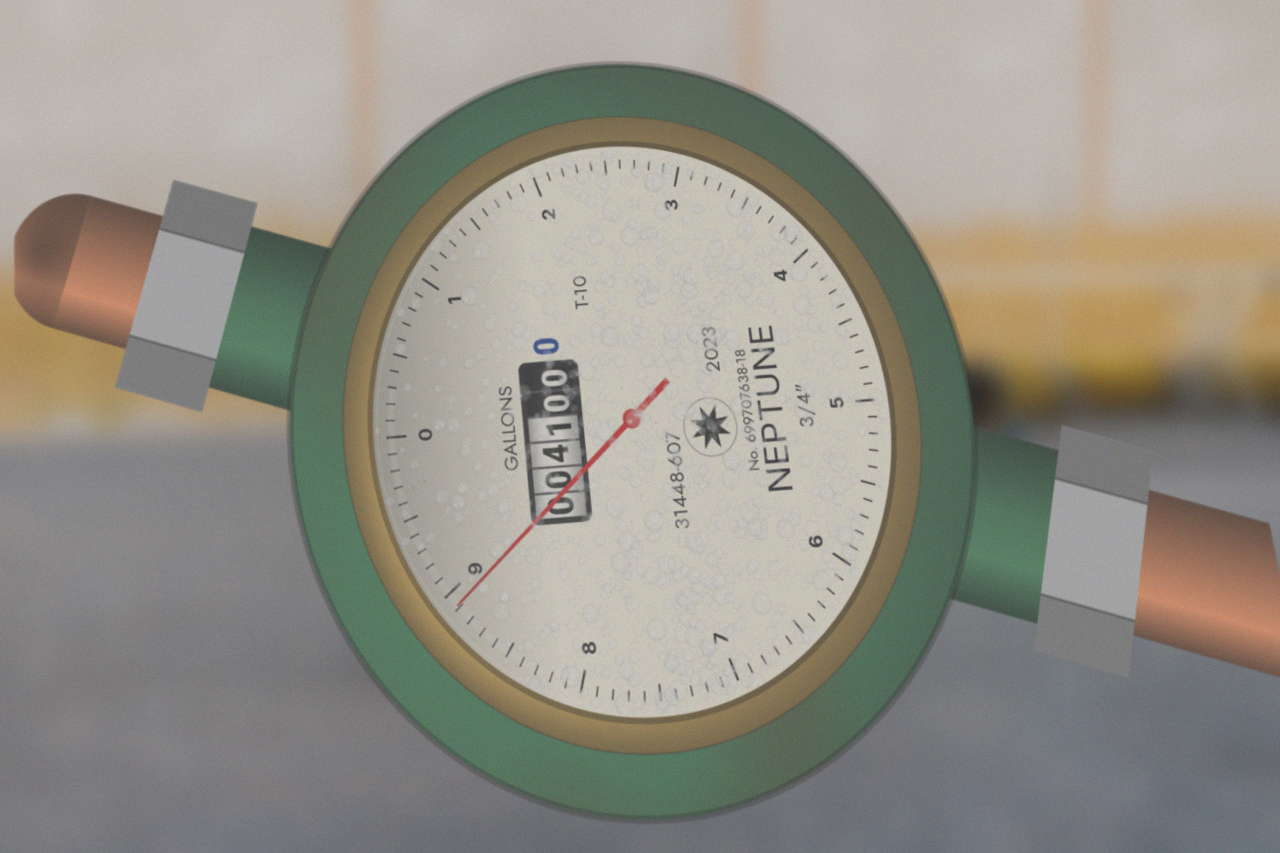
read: 40998.9 gal
